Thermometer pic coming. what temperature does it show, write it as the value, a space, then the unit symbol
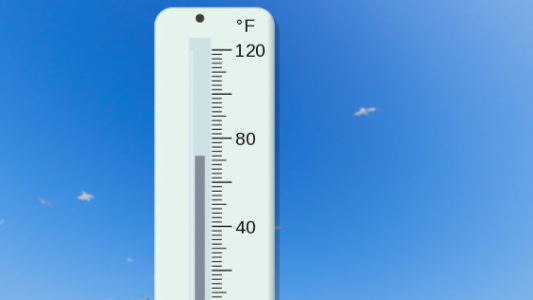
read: 72 °F
